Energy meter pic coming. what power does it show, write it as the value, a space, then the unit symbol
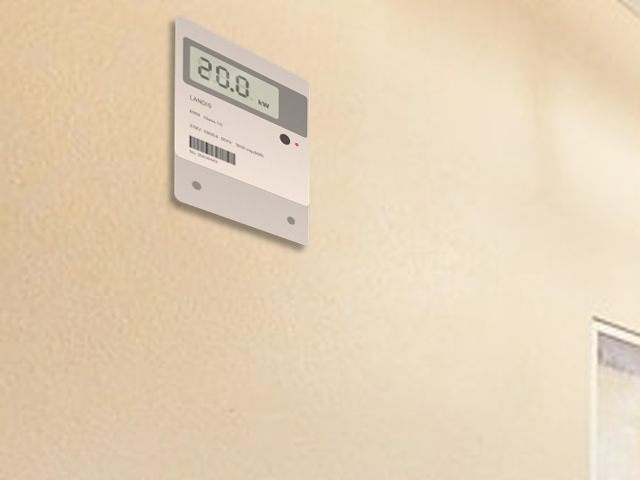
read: 20.0 kW
